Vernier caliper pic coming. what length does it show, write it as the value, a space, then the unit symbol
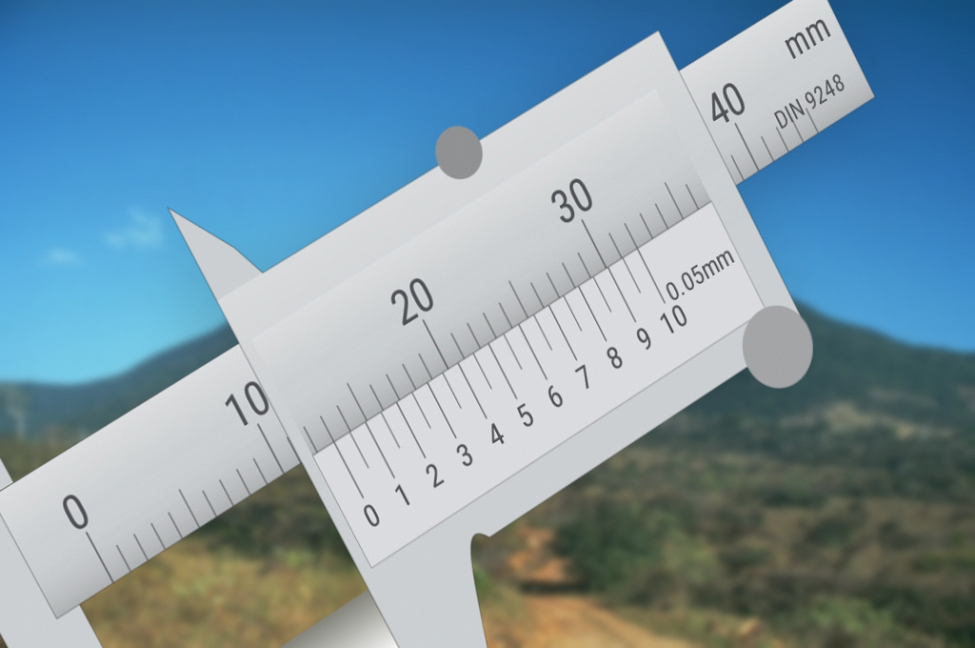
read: 13.0 mm
